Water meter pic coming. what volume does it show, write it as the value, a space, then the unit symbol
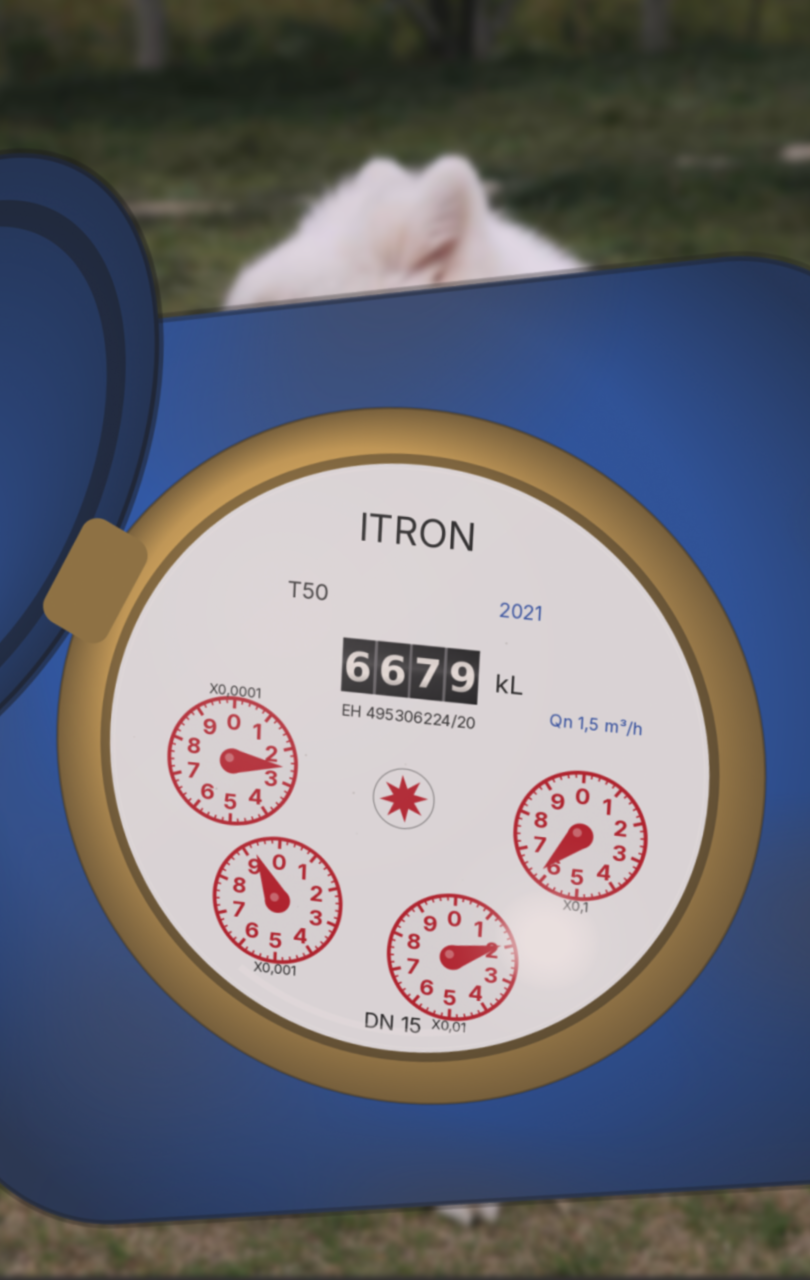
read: 6679.6192 kL
